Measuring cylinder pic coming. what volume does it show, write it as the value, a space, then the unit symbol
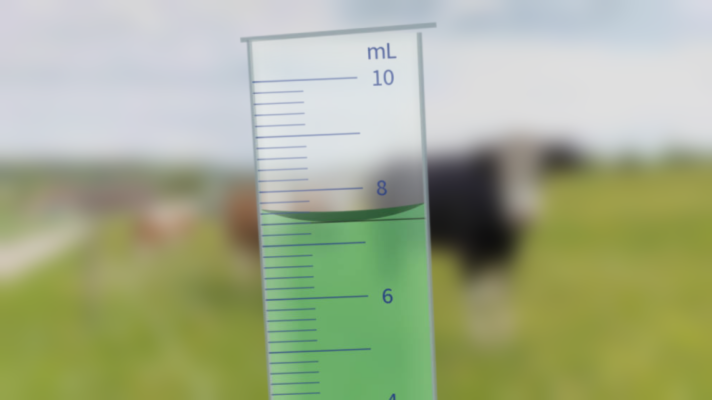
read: 7.4 mL
